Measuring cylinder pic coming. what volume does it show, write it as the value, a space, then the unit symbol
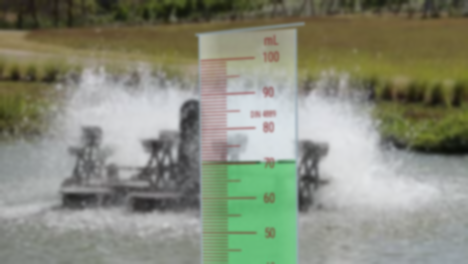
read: 70 mL
